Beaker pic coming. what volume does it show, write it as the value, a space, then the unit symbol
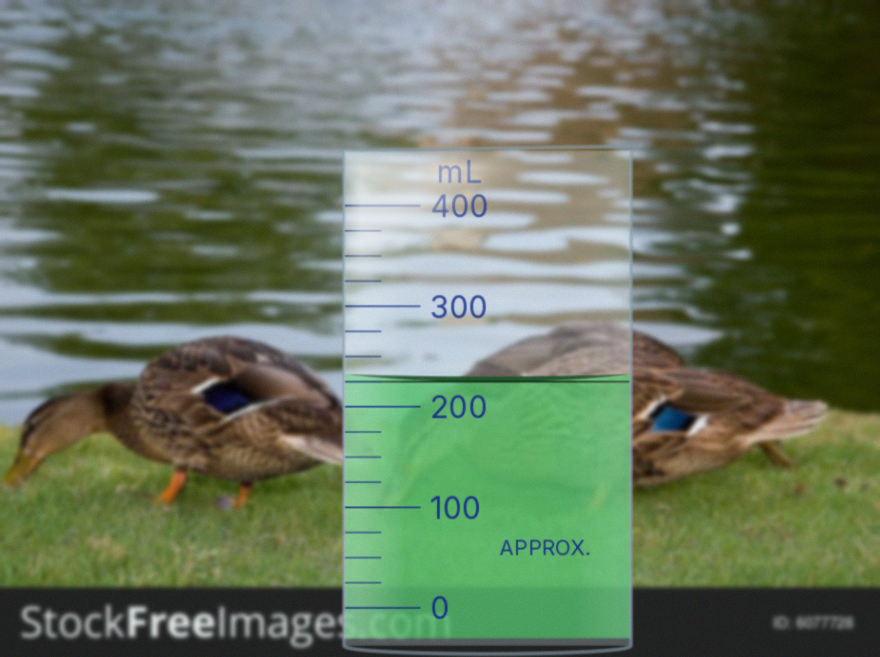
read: 225 mL
